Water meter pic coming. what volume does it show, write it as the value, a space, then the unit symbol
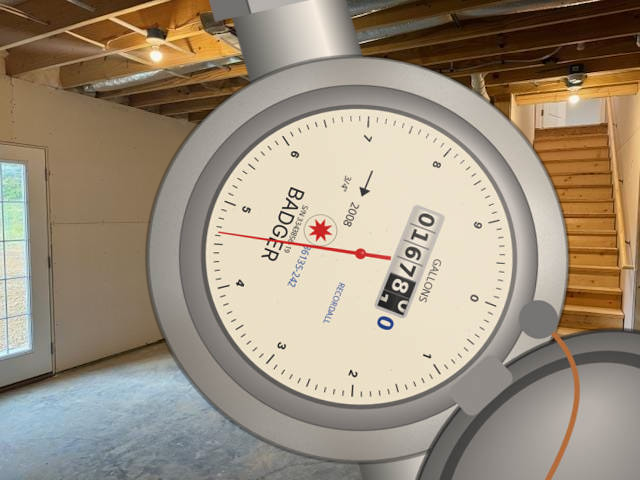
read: 167804.6 gal
